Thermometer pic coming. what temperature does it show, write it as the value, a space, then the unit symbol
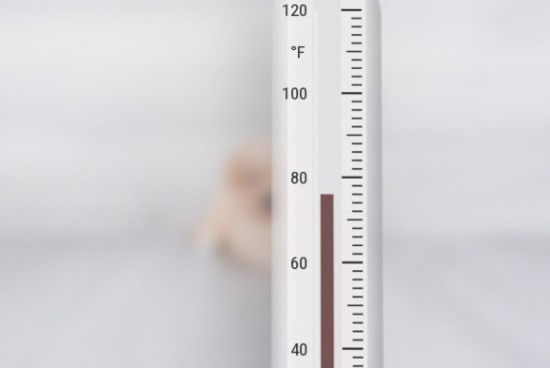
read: 76 °F
